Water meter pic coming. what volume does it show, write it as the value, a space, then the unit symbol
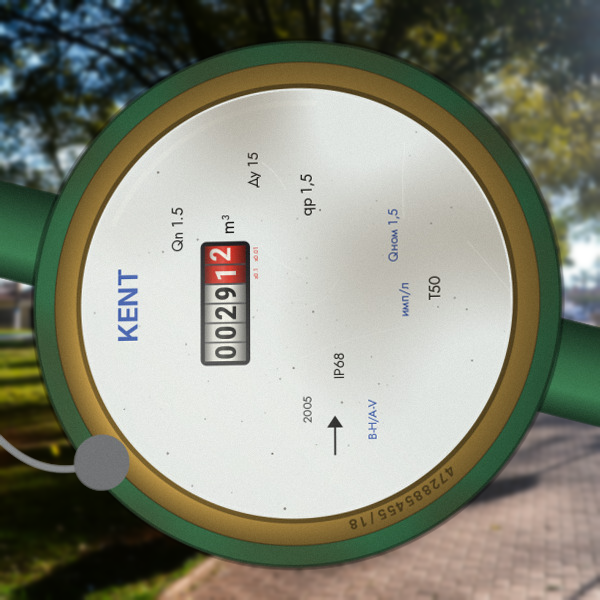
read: 29.12 m³
